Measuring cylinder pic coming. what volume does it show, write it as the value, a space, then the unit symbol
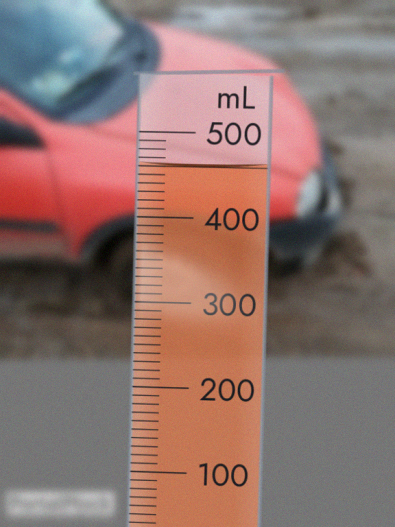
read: 460 mL
